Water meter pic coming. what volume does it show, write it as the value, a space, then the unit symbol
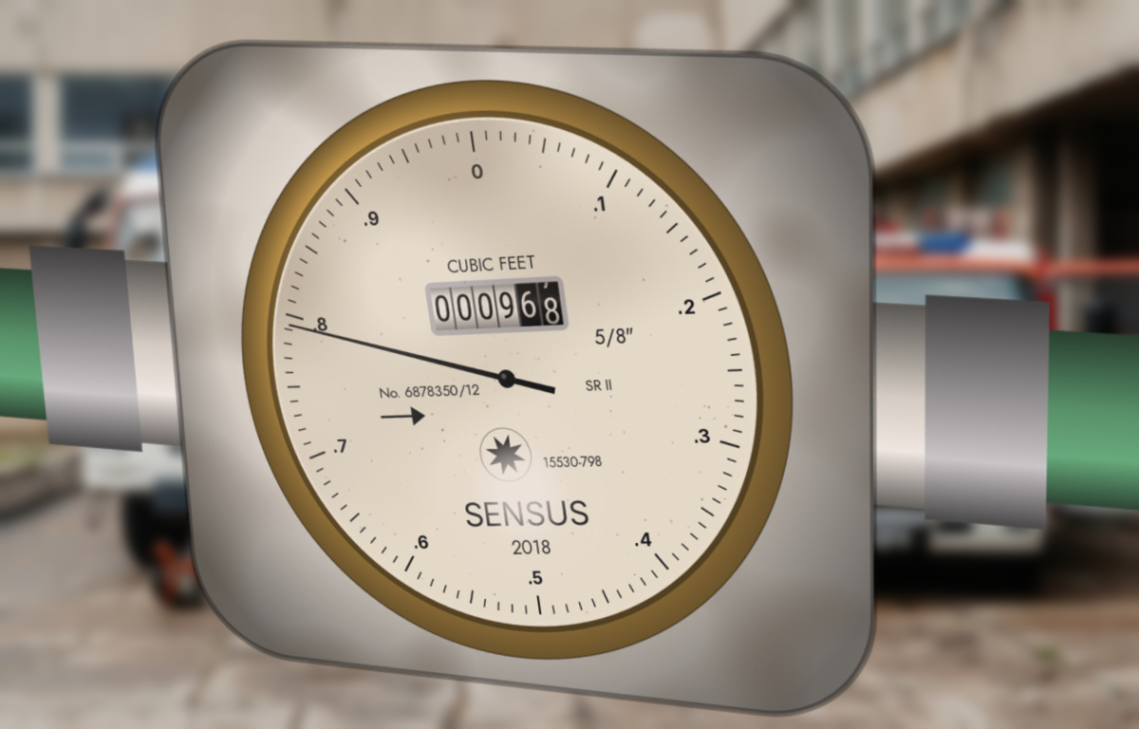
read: 967.79 ft³
